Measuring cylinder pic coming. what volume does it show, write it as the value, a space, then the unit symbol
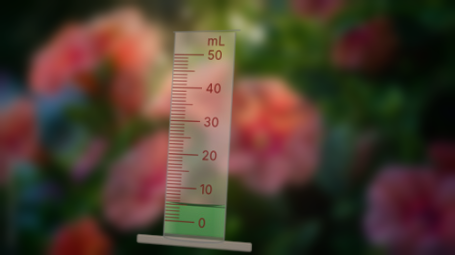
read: 5 mL
